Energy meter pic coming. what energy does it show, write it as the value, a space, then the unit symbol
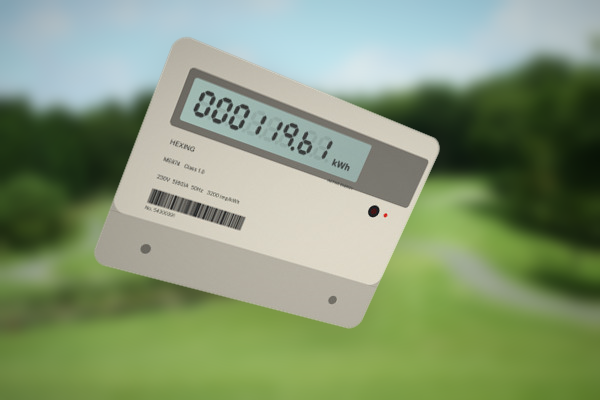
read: 119.61 kWh
